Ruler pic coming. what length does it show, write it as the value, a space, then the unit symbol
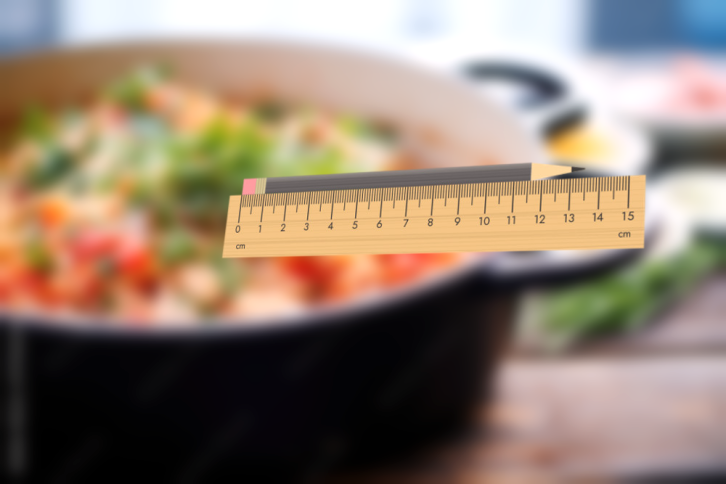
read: 13.5 cm
